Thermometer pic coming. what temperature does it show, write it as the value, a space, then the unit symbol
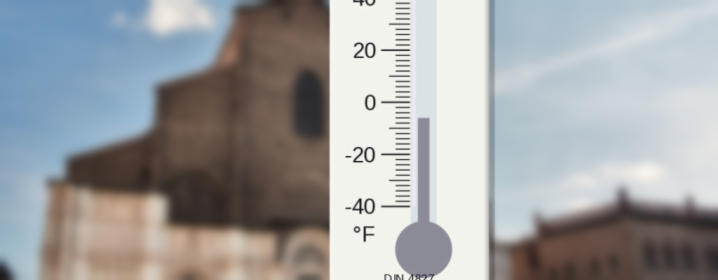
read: -6 °F
